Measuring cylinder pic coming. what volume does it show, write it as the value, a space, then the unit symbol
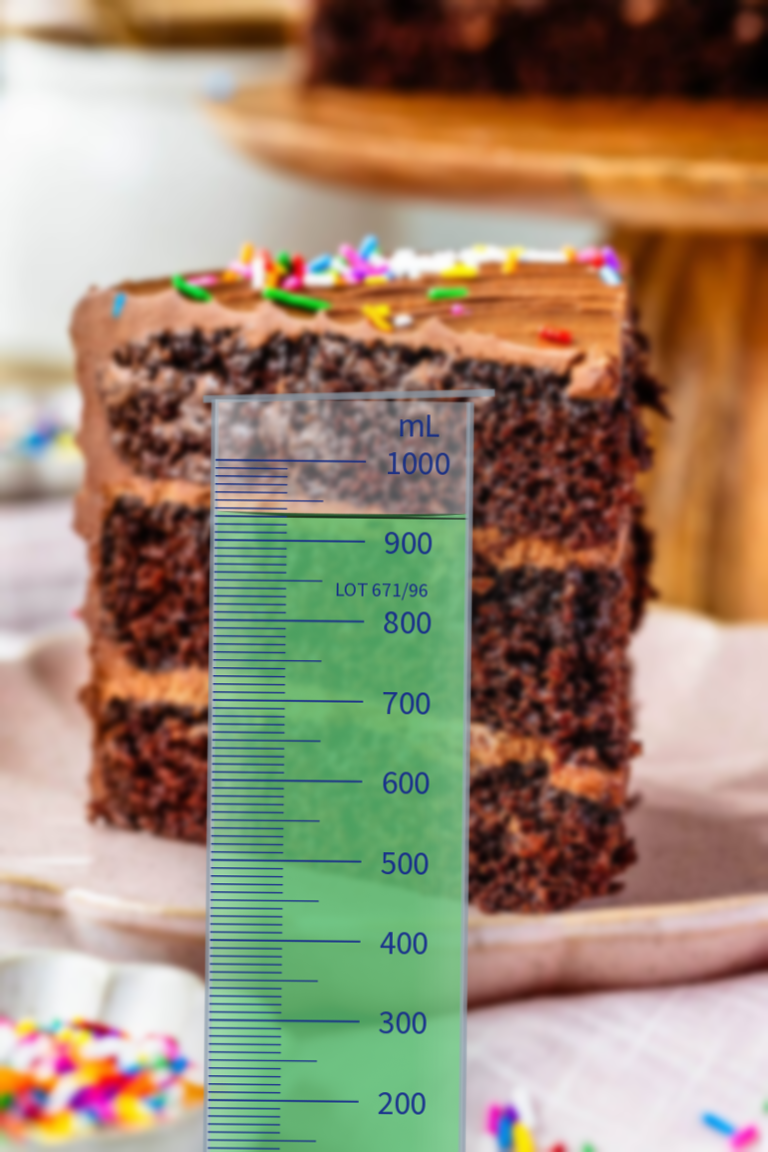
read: 930 mL
